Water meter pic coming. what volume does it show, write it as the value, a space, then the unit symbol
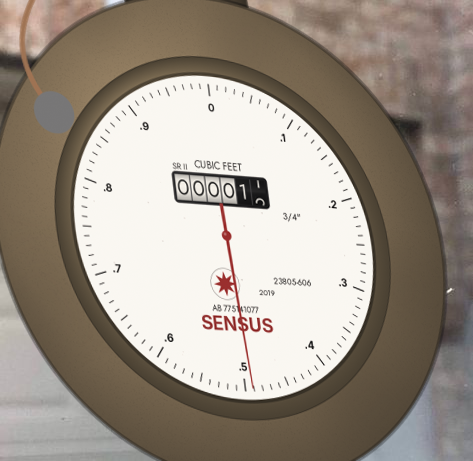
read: 11.49 ft³
